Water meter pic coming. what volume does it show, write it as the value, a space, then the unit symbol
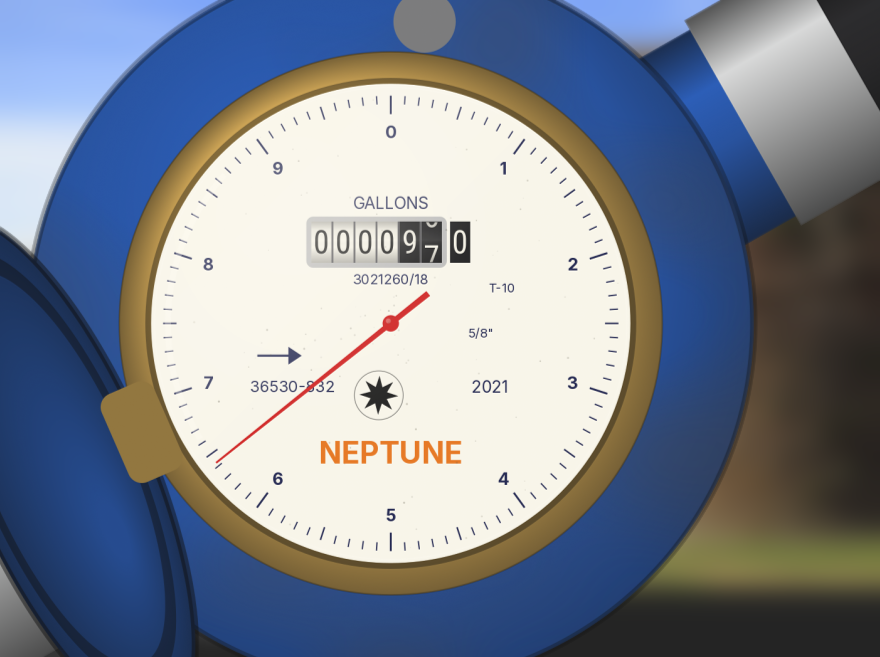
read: 966.4 gal
